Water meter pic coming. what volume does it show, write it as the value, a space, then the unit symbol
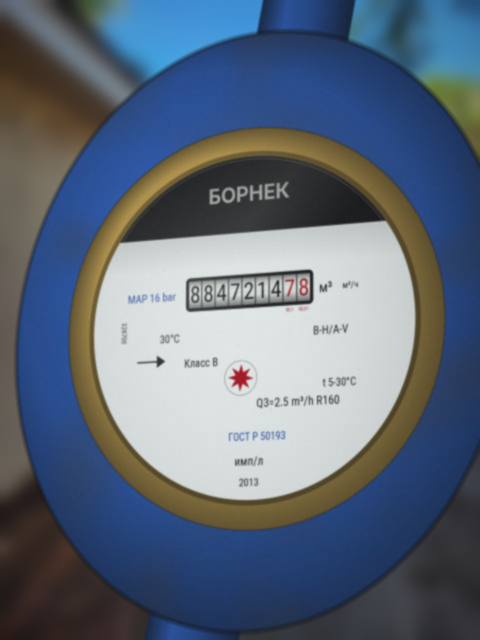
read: 8847214.78 m³
